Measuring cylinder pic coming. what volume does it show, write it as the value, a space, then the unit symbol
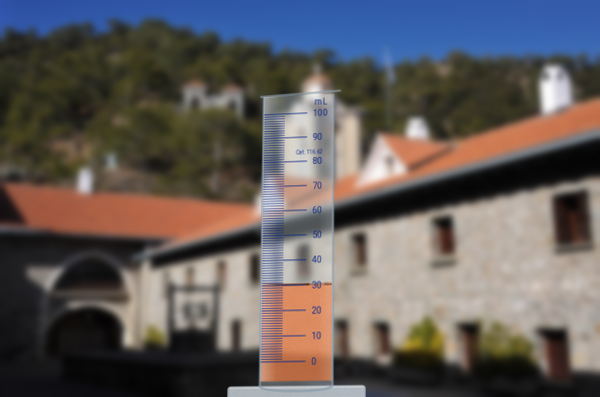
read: 30 mL
